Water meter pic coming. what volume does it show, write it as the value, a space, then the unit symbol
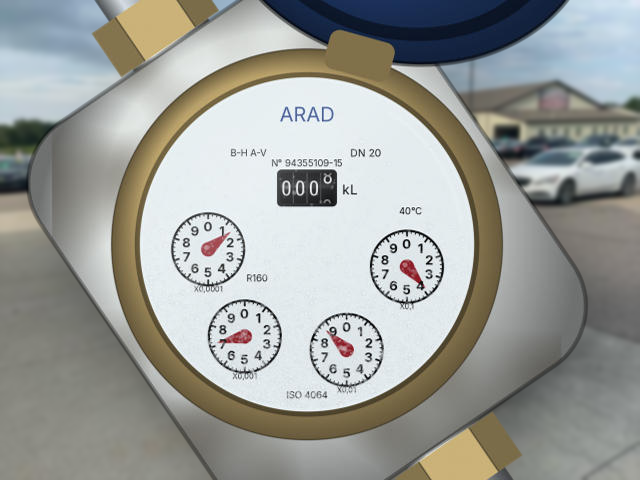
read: 8.3871 kL
